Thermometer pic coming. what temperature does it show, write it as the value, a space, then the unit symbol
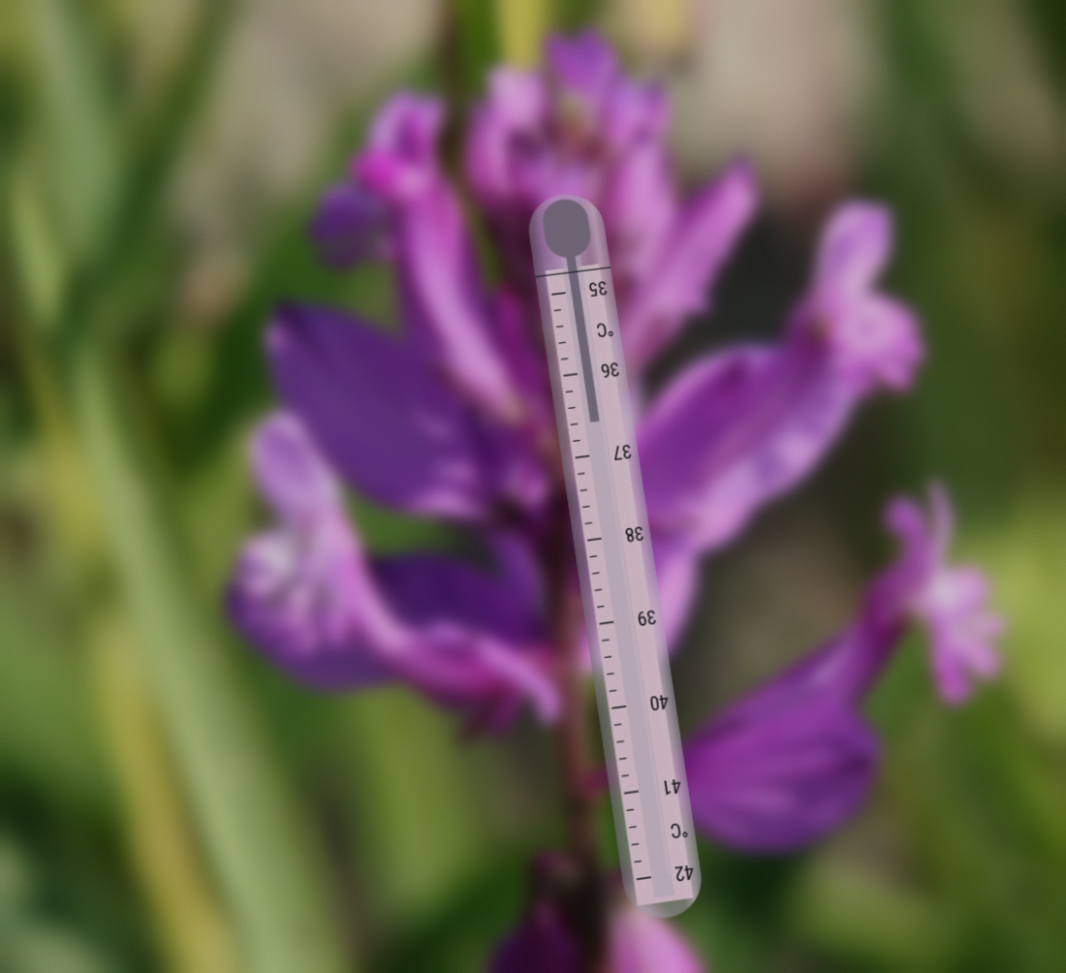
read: 36.6 °C
